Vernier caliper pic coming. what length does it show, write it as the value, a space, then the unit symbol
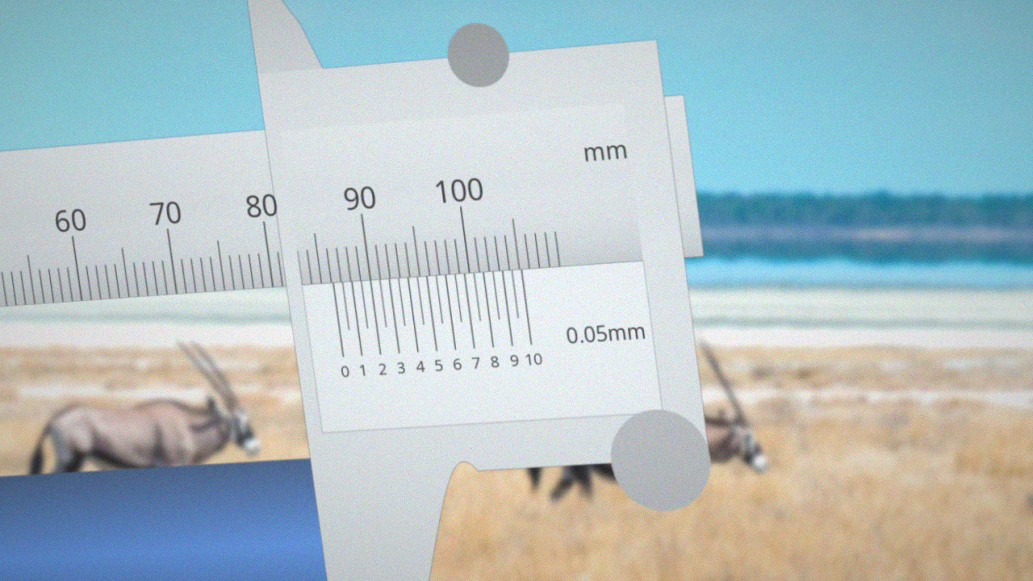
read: 86.2 mm
